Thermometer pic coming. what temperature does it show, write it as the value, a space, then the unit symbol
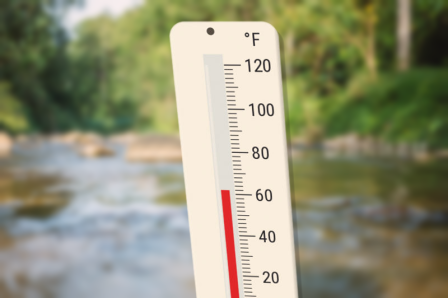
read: 62 °F
